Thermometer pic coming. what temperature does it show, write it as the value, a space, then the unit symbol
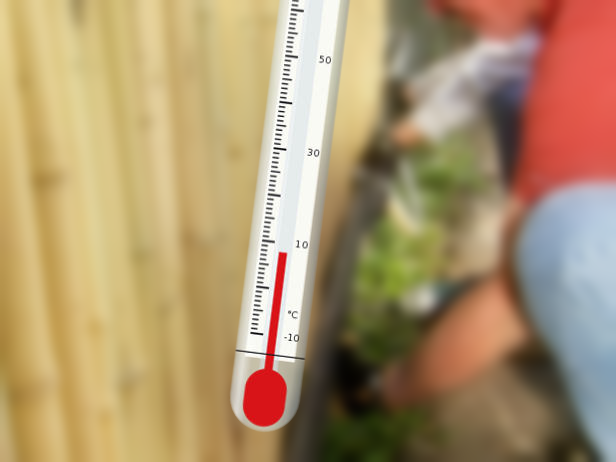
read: 8 °C
